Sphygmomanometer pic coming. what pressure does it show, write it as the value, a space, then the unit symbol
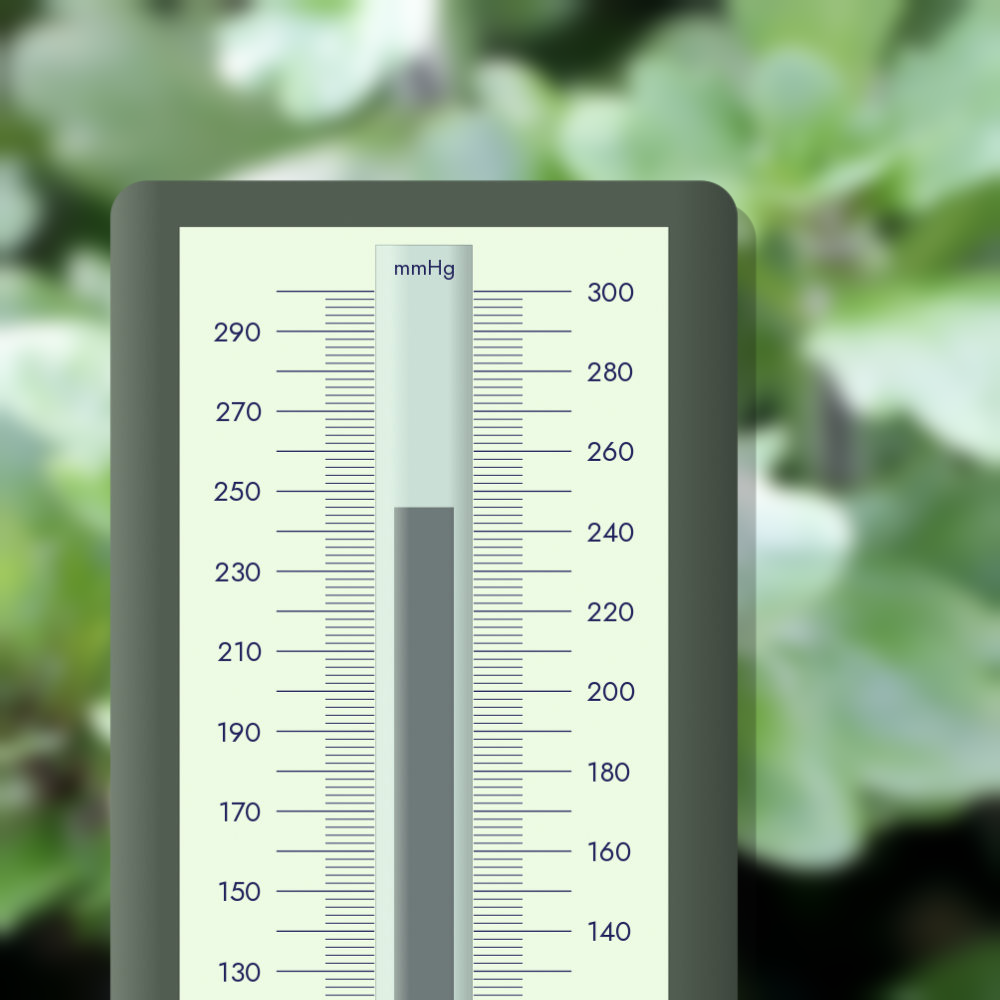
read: 246 mmHg
